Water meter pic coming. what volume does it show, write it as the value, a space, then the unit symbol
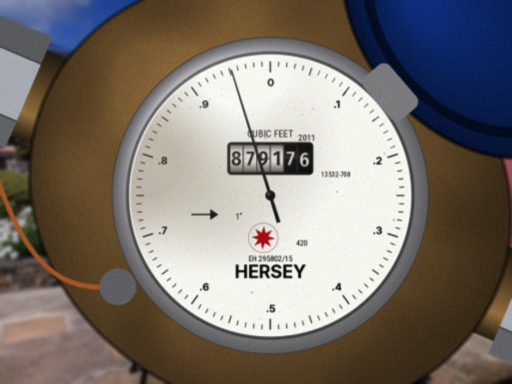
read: 879175.95 ft³
